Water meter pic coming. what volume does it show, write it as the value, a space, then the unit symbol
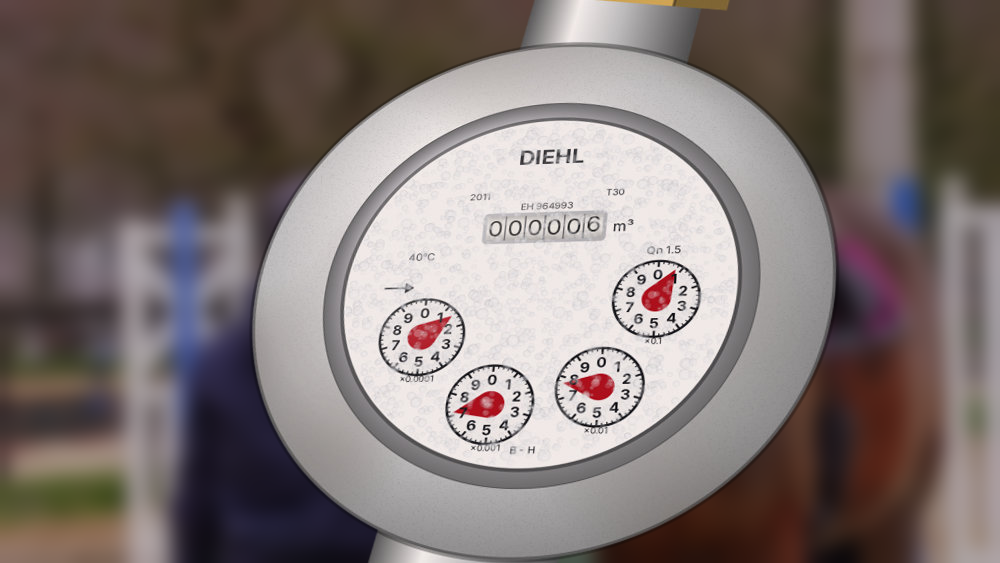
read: 6.0771 m³
